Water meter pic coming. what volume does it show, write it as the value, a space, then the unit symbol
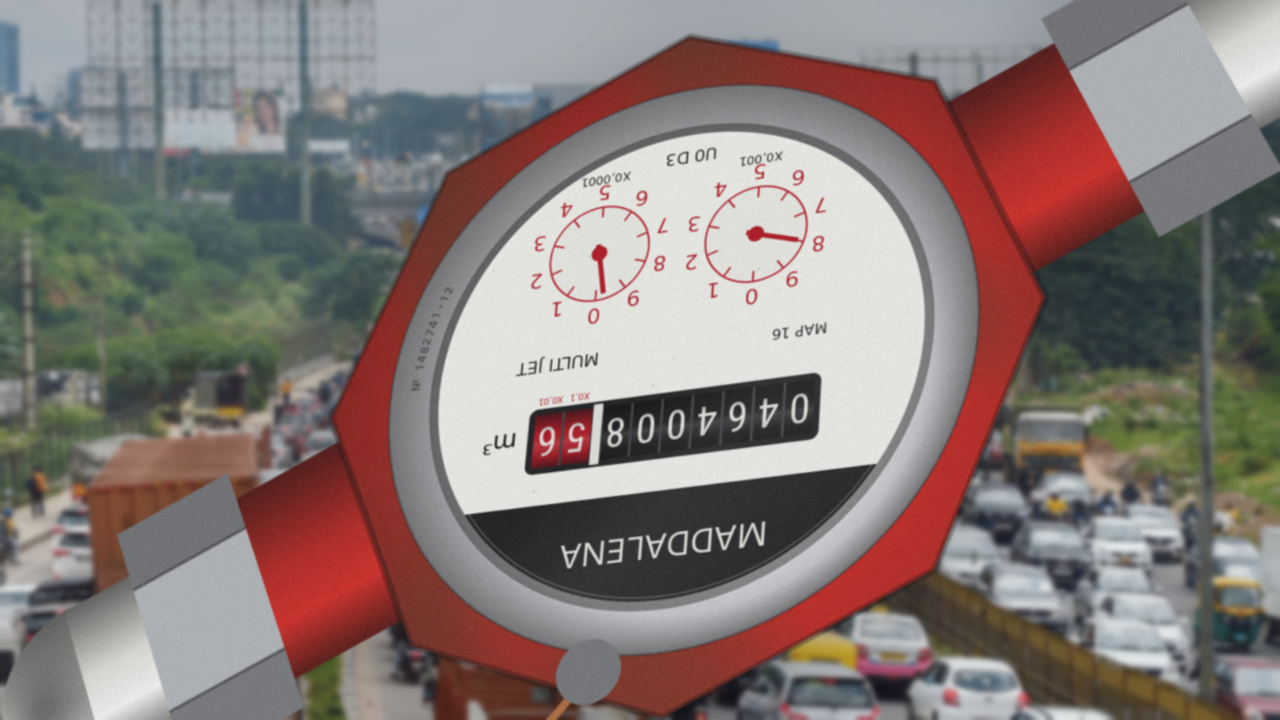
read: 464008.5679 m³
